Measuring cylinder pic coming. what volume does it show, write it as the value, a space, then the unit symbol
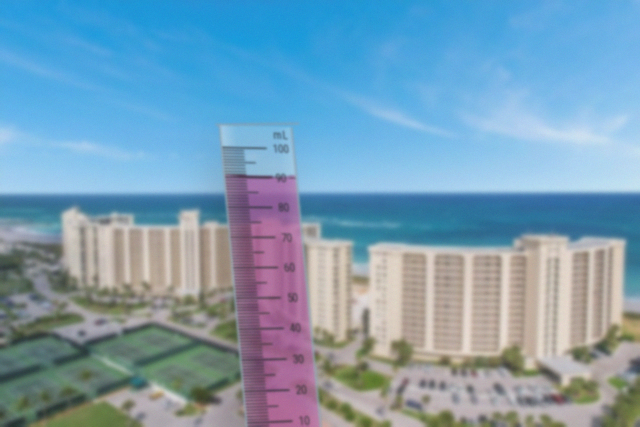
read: 90 mL
